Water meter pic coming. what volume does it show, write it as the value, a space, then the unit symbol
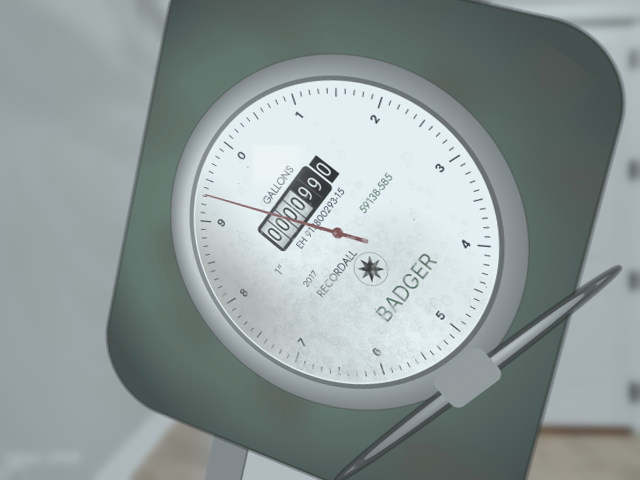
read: 989.3 gal
